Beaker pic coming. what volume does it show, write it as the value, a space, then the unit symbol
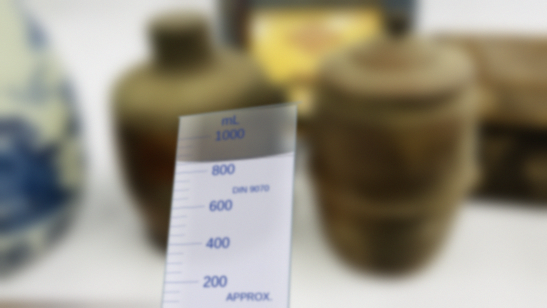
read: 850 mL
